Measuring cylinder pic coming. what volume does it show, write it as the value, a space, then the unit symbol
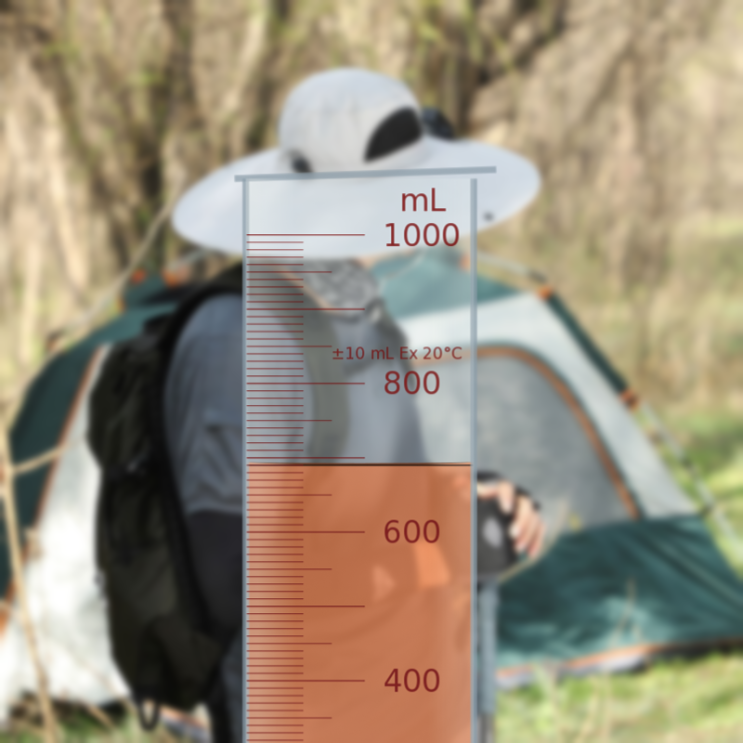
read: 690 mL
